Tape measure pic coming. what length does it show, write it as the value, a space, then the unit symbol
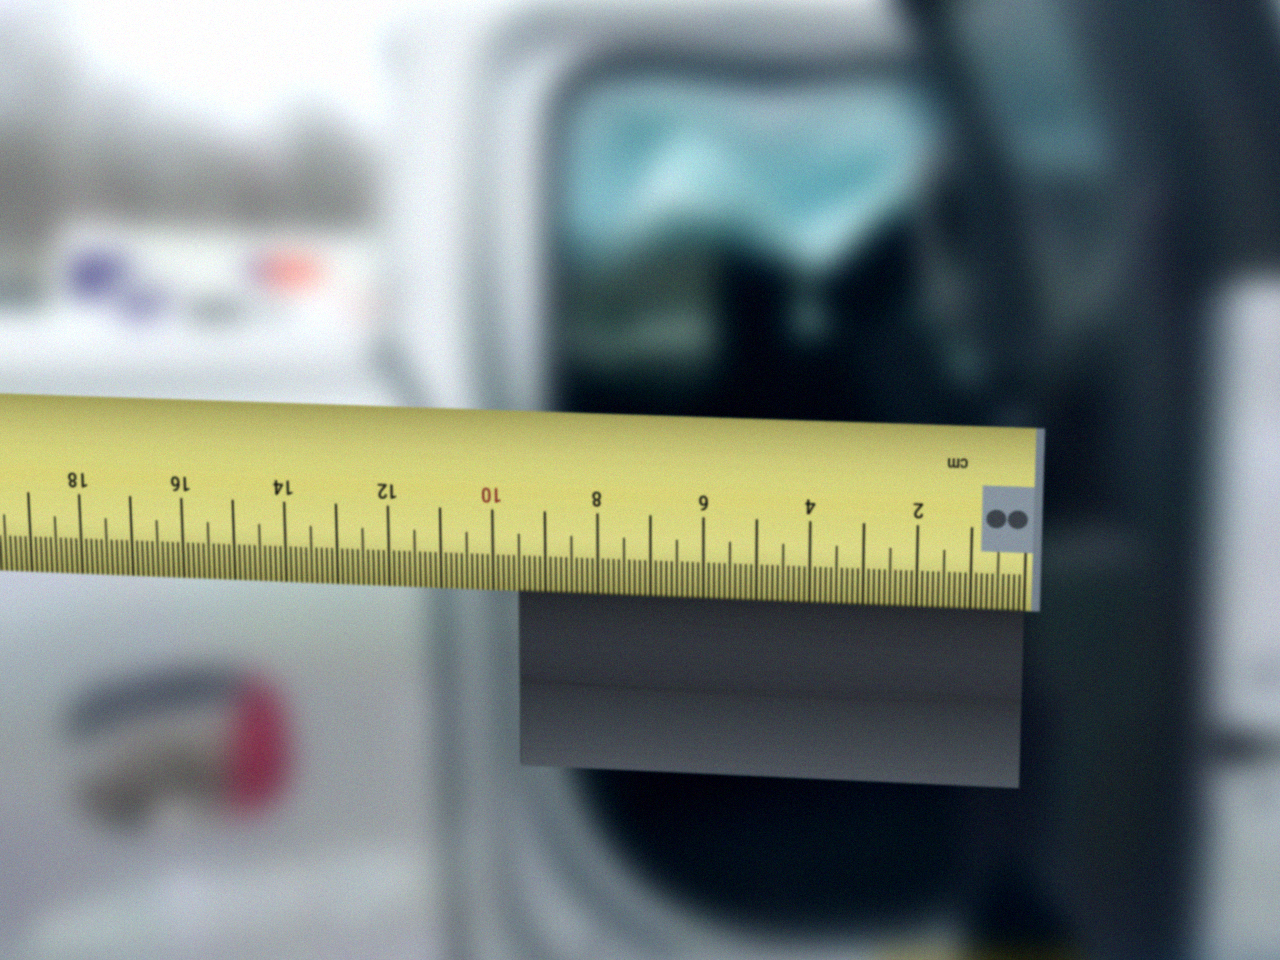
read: 9.5 cm
